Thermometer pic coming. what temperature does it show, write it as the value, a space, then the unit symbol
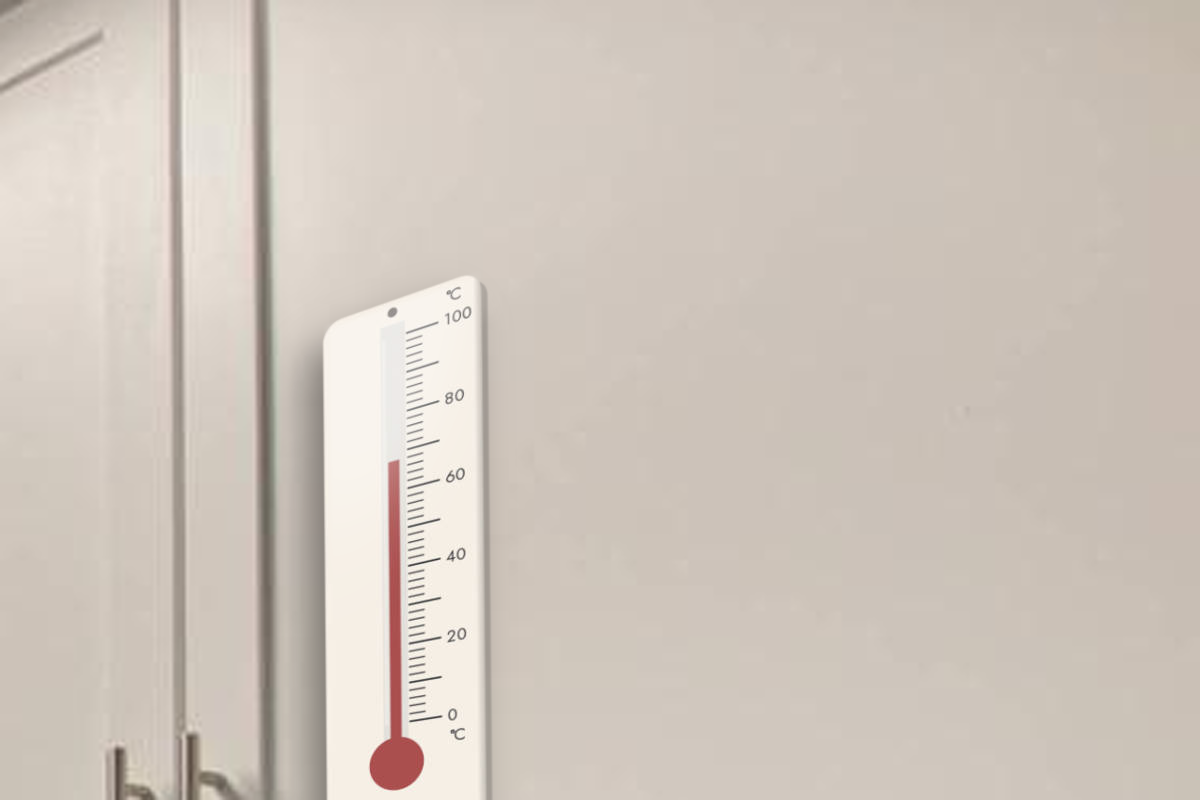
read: 68 °C
